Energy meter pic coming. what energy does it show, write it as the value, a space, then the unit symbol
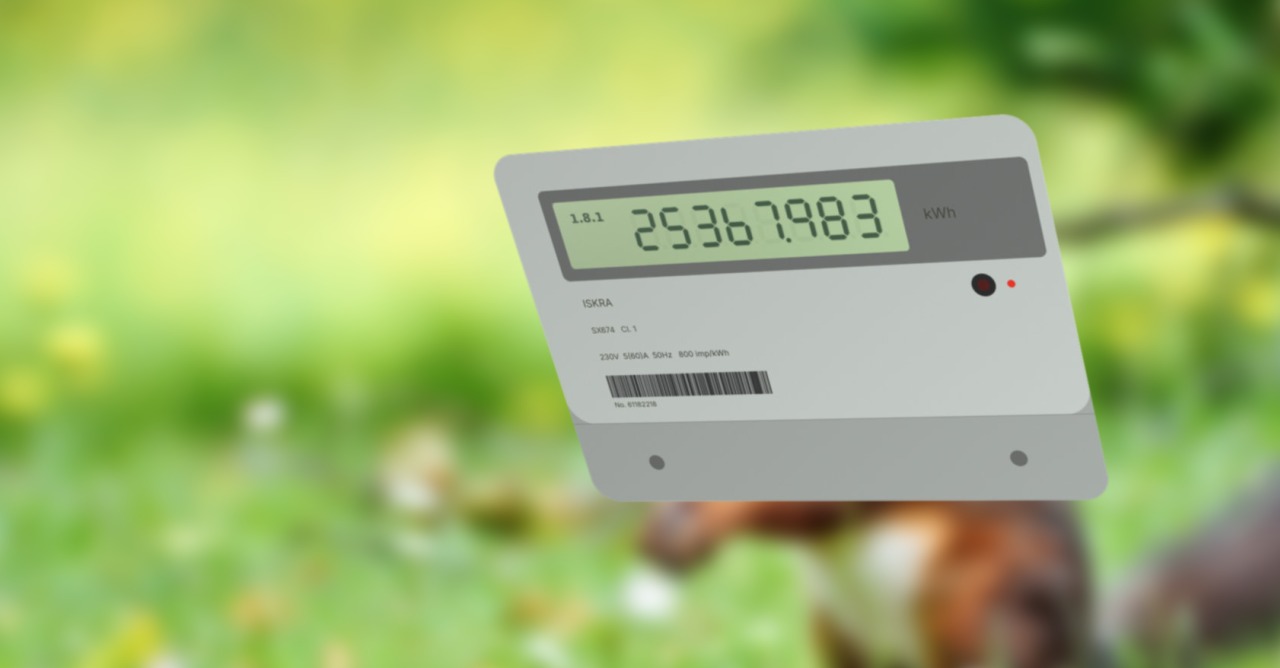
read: 25367.983 kWh
